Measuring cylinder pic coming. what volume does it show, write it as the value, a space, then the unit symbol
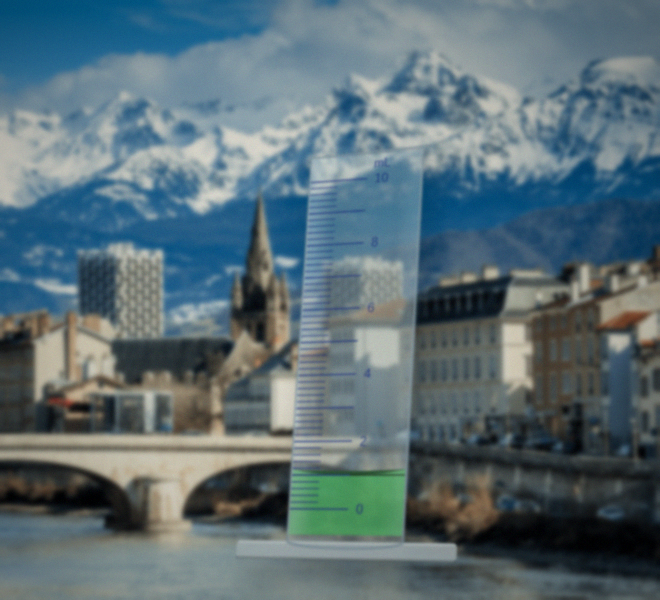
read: 1 mL
